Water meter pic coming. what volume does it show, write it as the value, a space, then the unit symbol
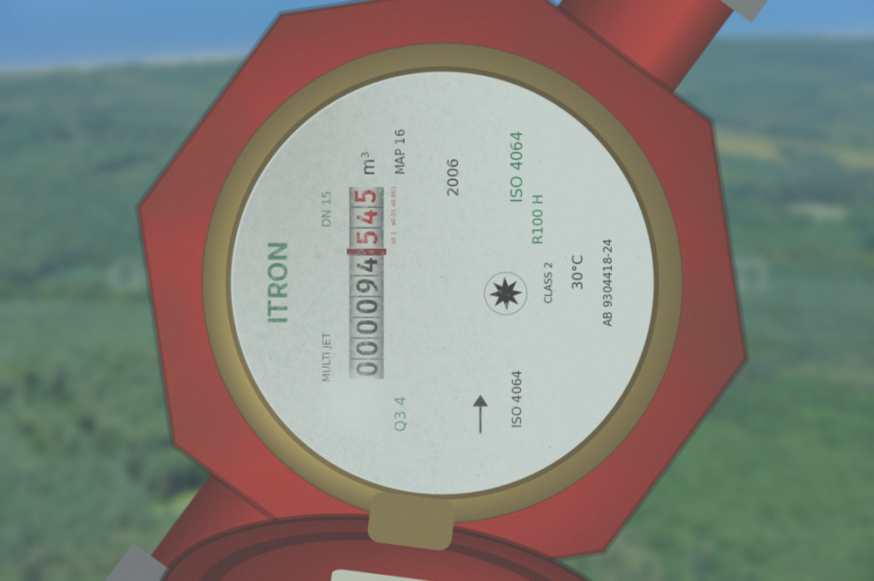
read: 94.545 m³
